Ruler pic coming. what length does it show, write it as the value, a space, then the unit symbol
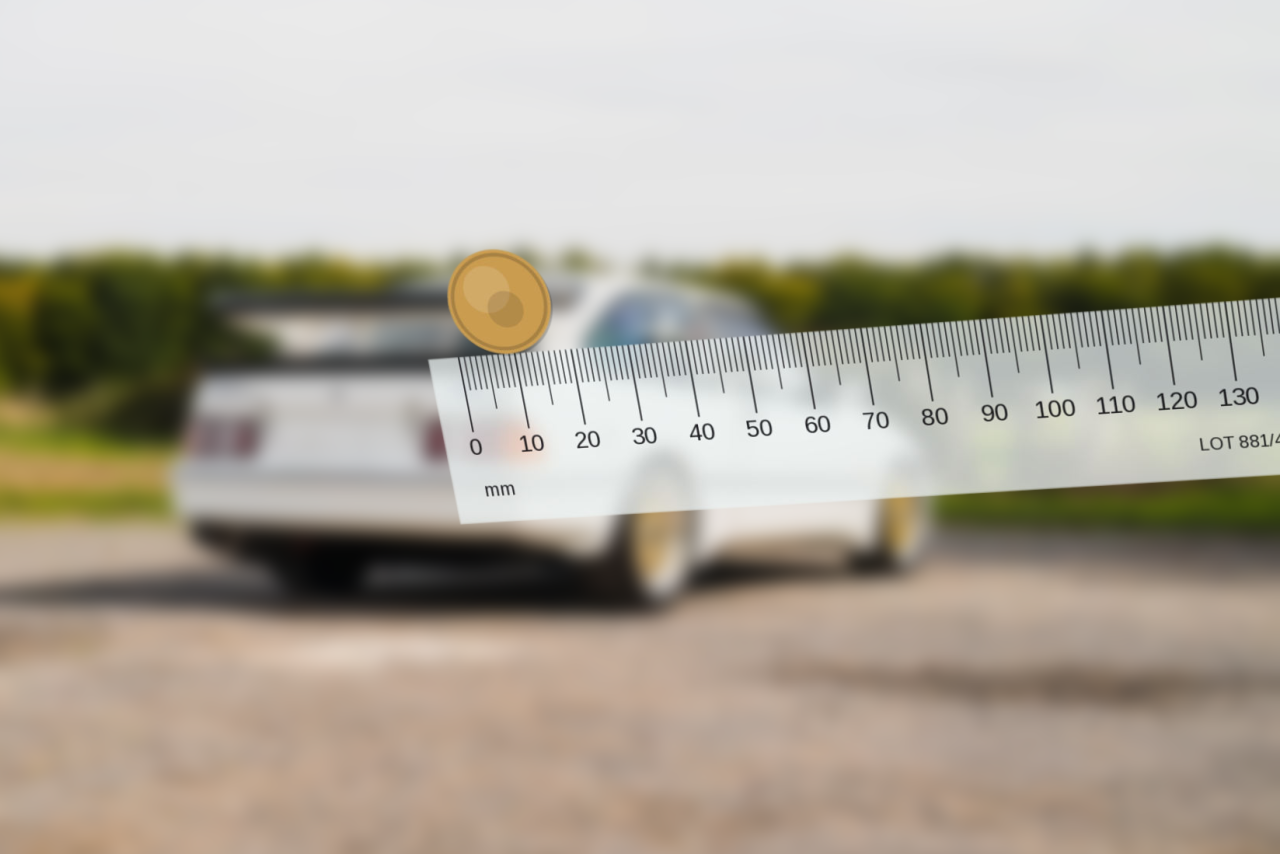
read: 18 mm
